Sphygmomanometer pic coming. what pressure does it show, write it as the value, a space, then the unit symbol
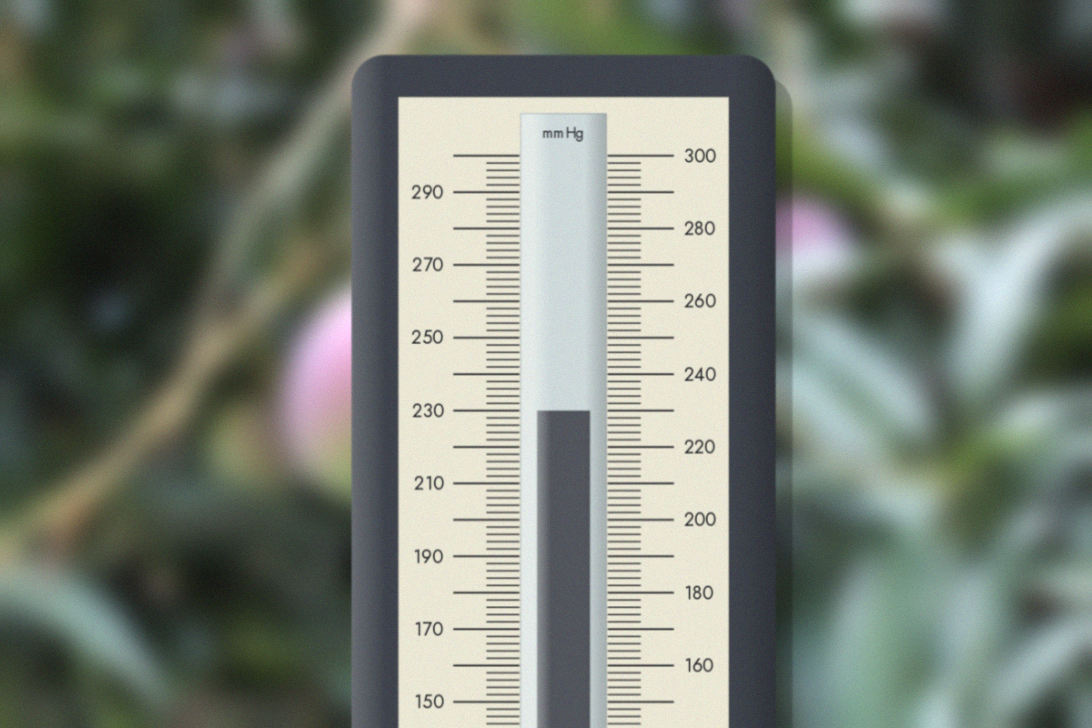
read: 230 mmHg
